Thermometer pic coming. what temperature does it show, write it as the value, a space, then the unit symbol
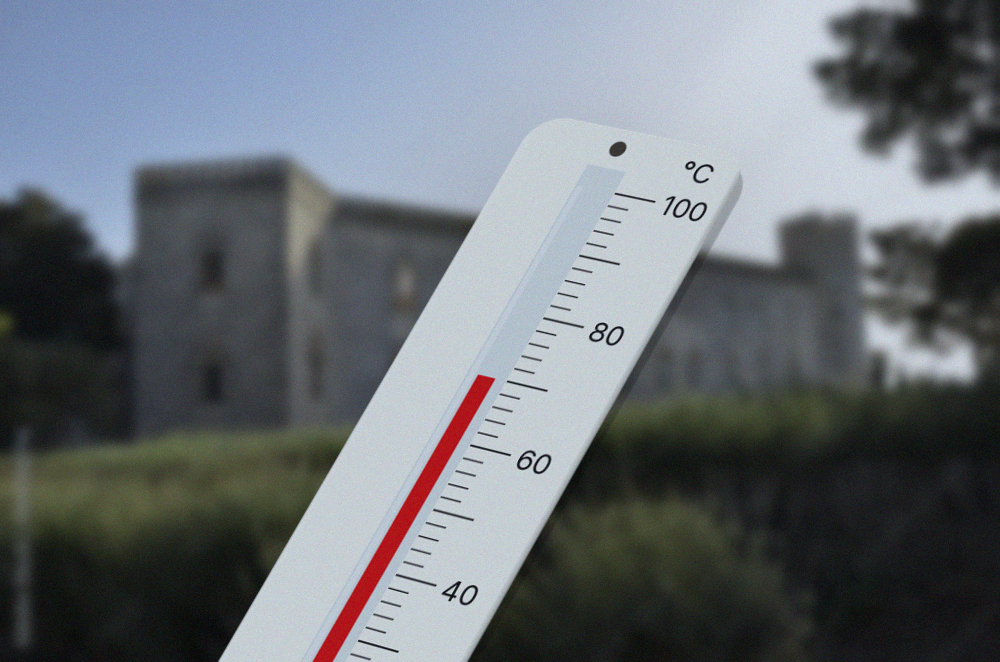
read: 70 °C
